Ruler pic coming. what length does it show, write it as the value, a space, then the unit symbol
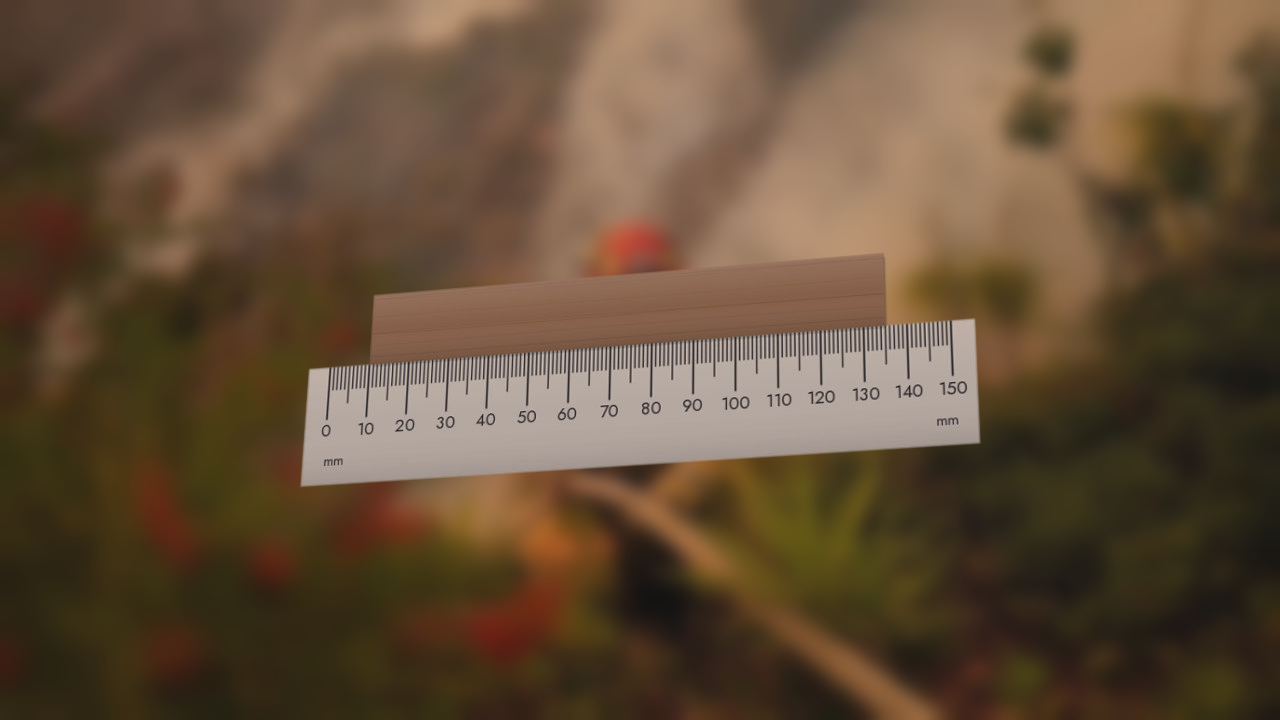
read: 125 mm
